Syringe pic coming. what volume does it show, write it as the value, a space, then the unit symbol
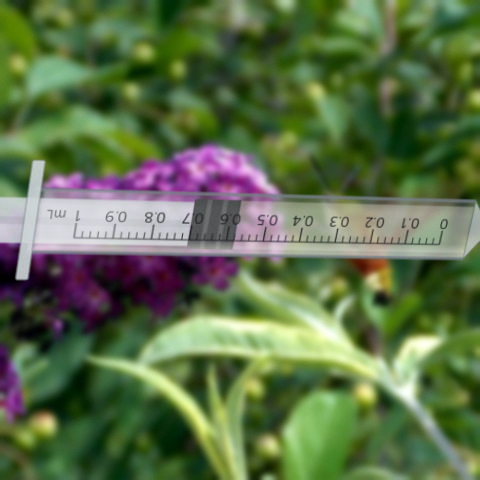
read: 0.58 mL
